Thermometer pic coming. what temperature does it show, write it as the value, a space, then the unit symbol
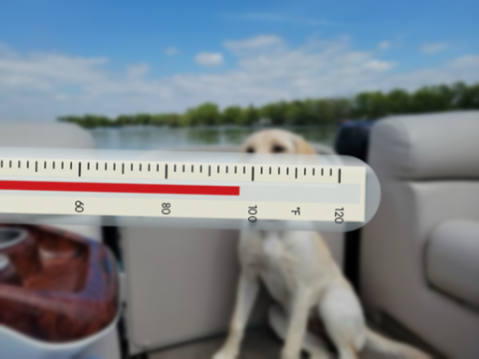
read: 97 °F
